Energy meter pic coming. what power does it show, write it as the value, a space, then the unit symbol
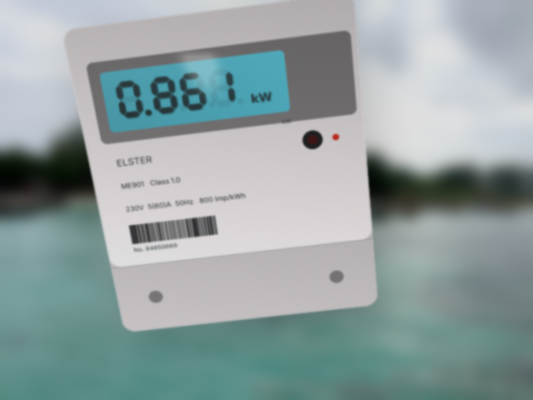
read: 0.861 kW
